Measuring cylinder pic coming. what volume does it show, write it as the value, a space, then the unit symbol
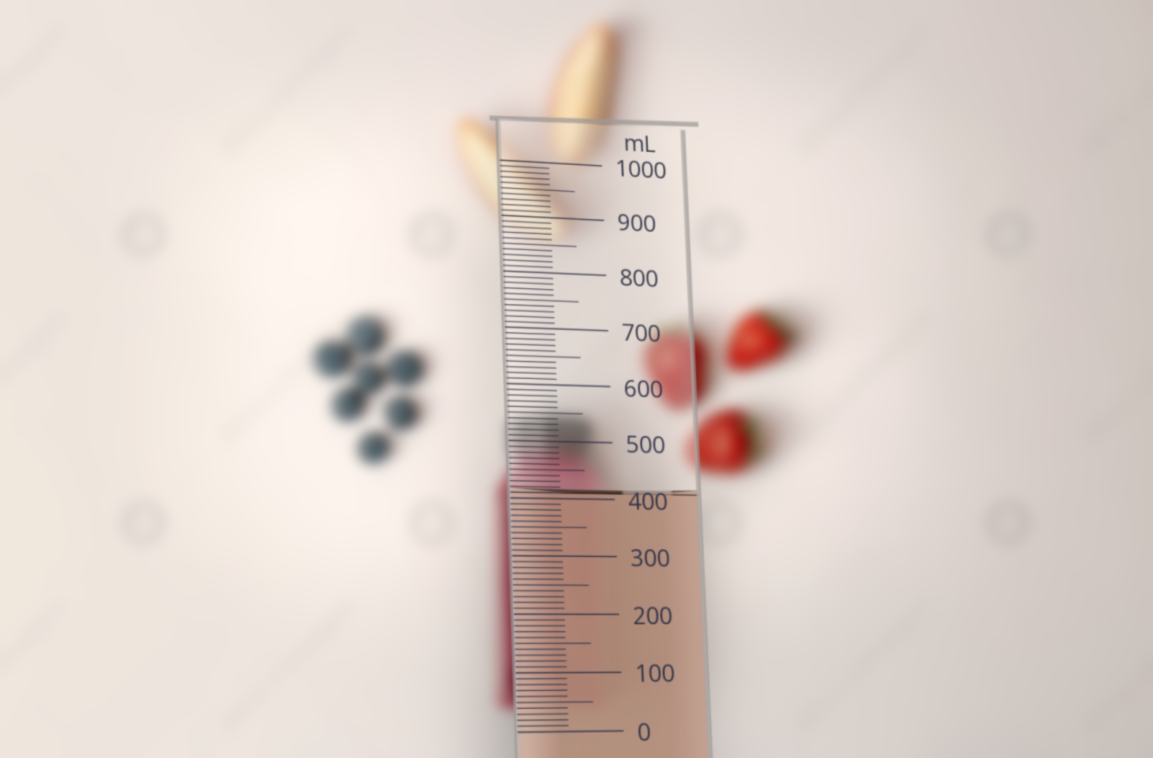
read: 410 mL
